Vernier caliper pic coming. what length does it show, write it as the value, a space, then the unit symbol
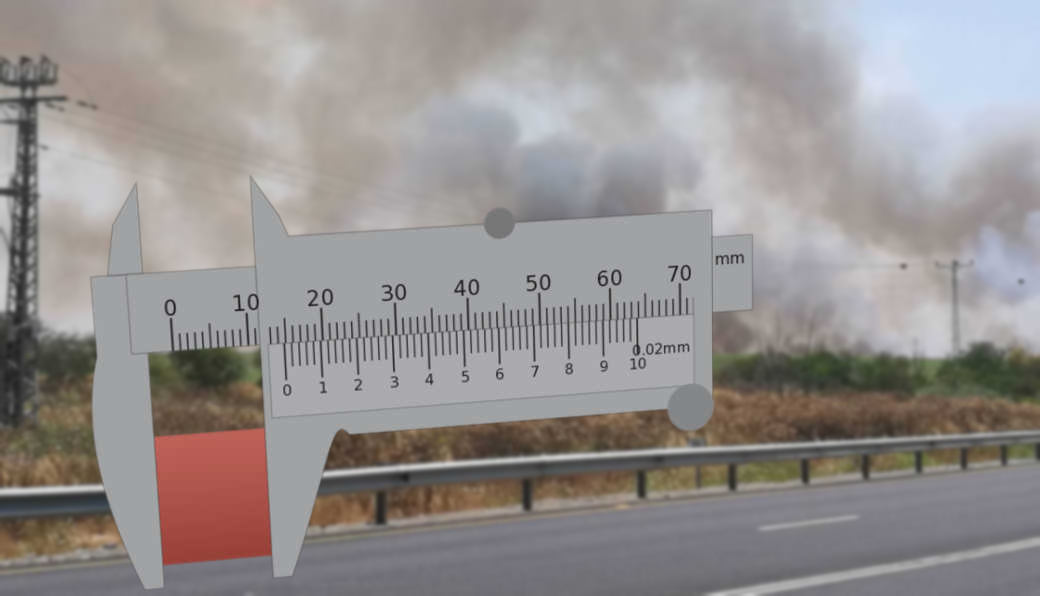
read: 14.8 mm
